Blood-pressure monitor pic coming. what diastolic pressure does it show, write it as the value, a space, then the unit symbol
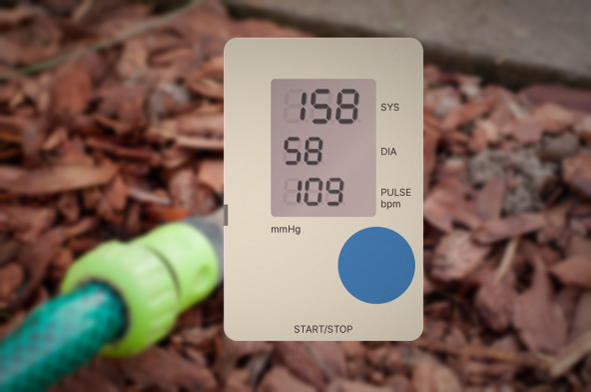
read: 58 mmHg
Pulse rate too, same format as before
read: 109 bpm
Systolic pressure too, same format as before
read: 158 mmHg
